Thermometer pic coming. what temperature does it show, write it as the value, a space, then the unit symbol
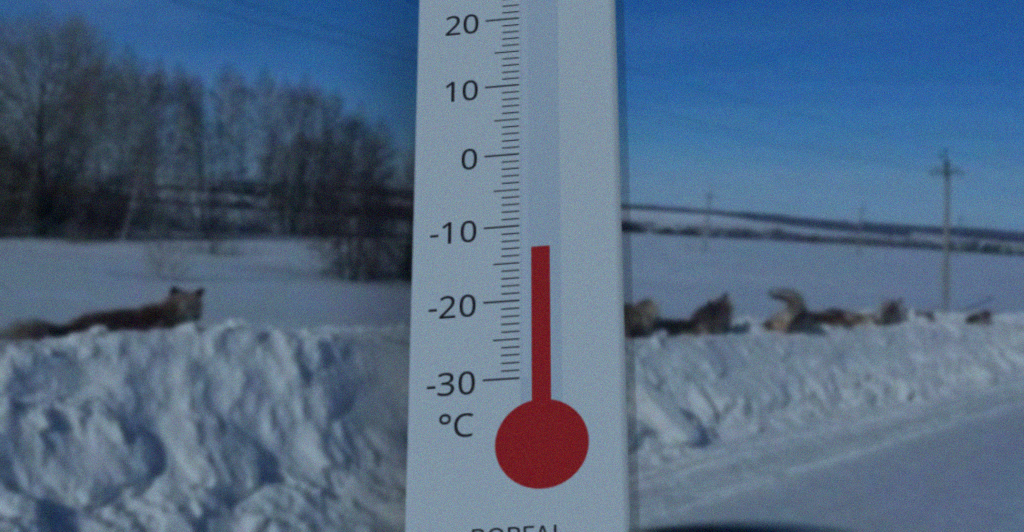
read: -13 °C
